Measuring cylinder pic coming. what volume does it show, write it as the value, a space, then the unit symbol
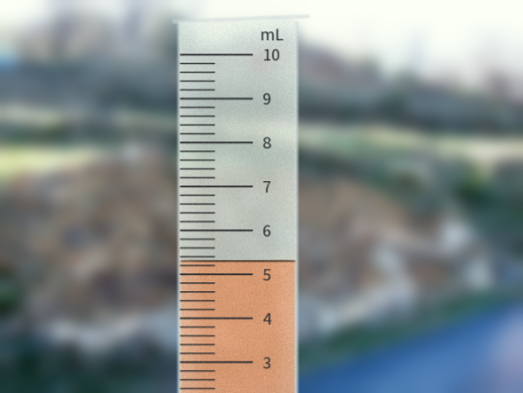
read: 5.3 mL
